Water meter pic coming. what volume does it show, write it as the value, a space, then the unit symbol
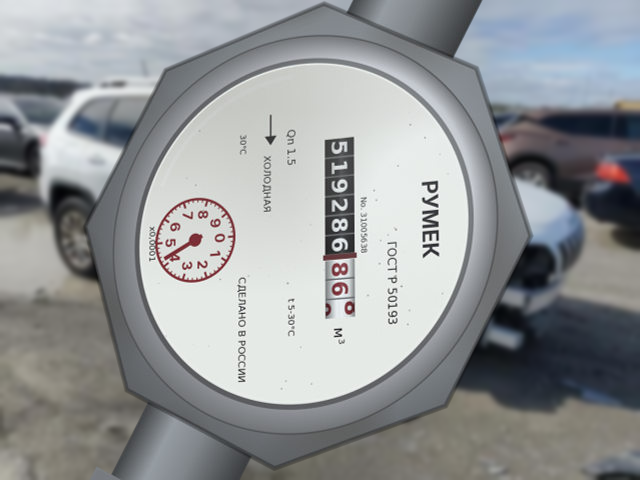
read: 519286.8684 m³
